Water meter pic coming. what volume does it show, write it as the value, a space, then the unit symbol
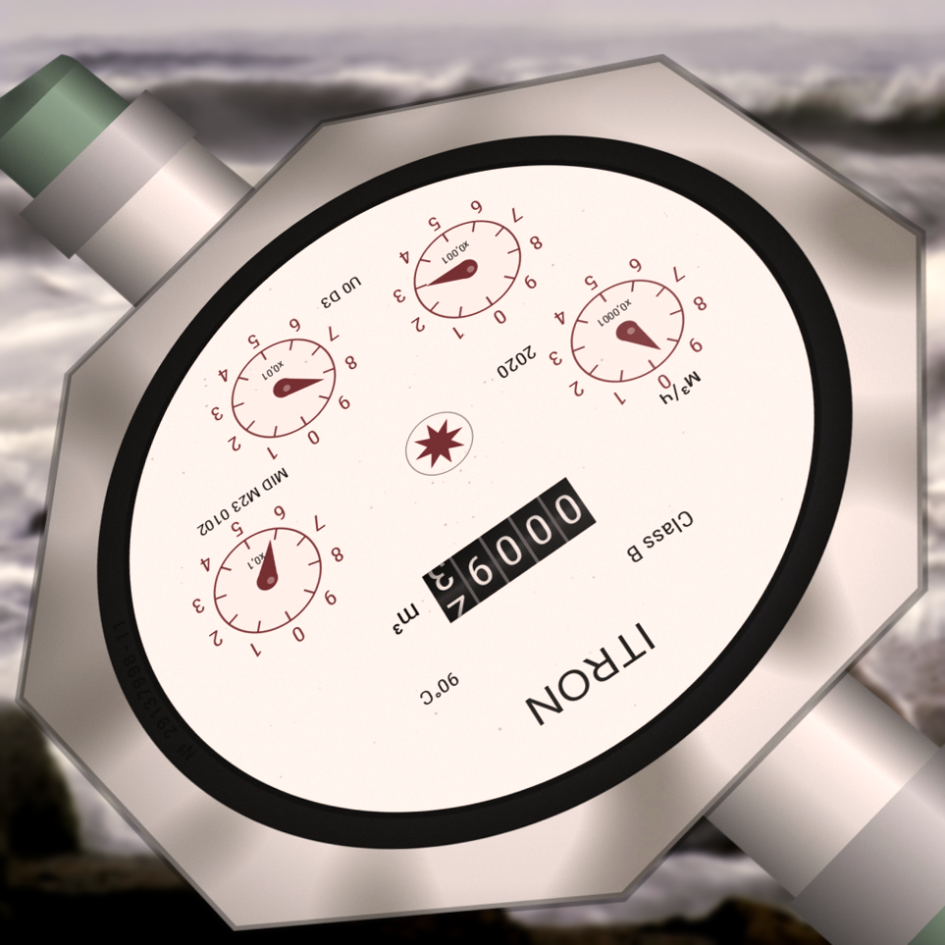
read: 92.5829 m³
